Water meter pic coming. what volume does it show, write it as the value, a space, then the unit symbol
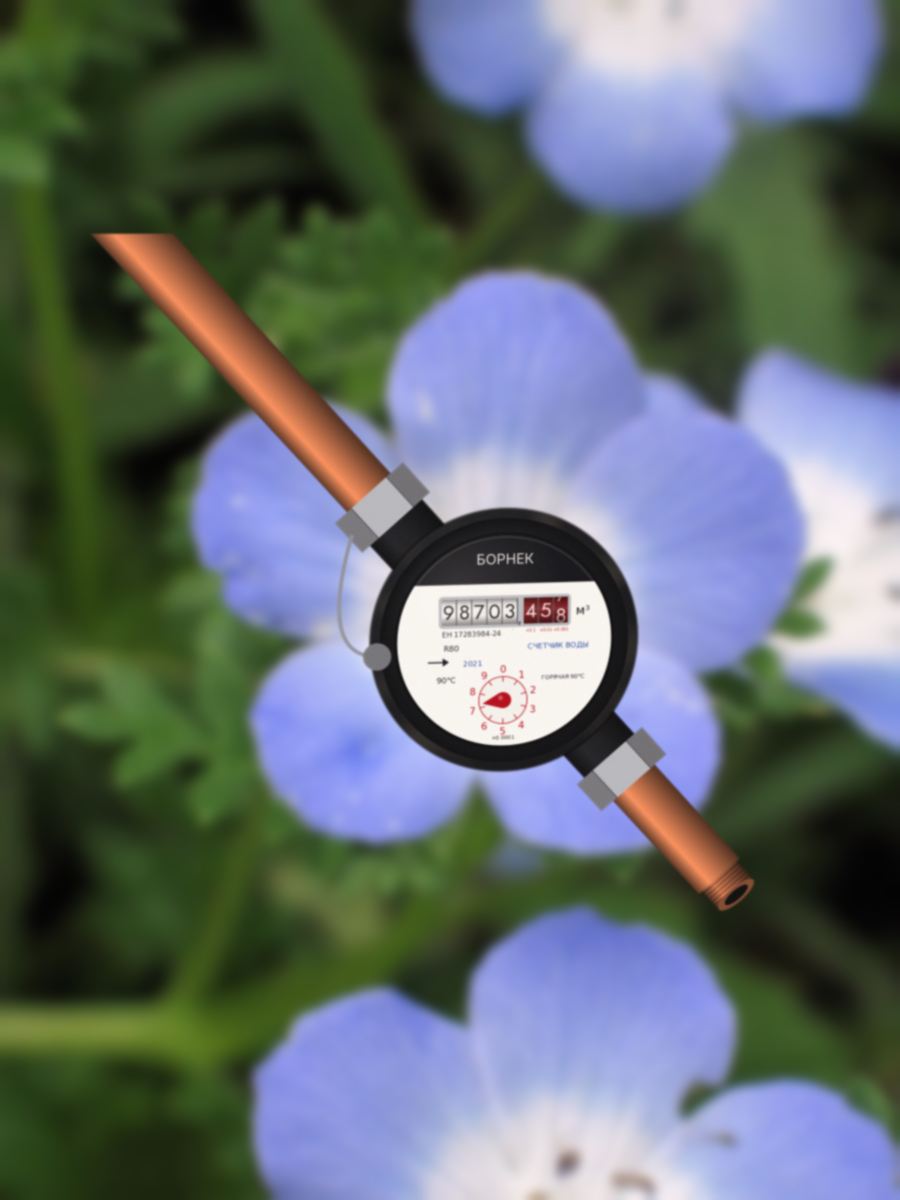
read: 98703.4577 m³
